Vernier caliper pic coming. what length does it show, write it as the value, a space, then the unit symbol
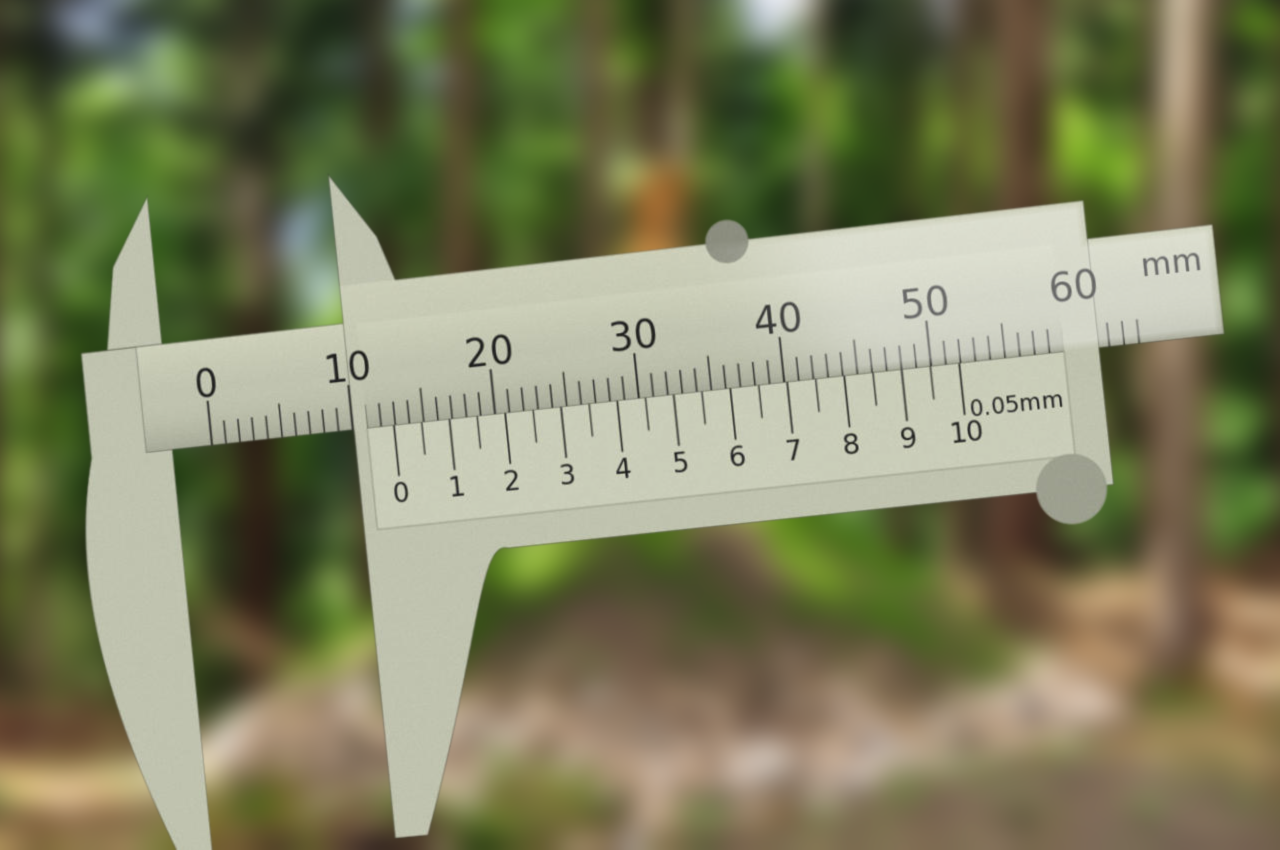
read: 12.9 mm
